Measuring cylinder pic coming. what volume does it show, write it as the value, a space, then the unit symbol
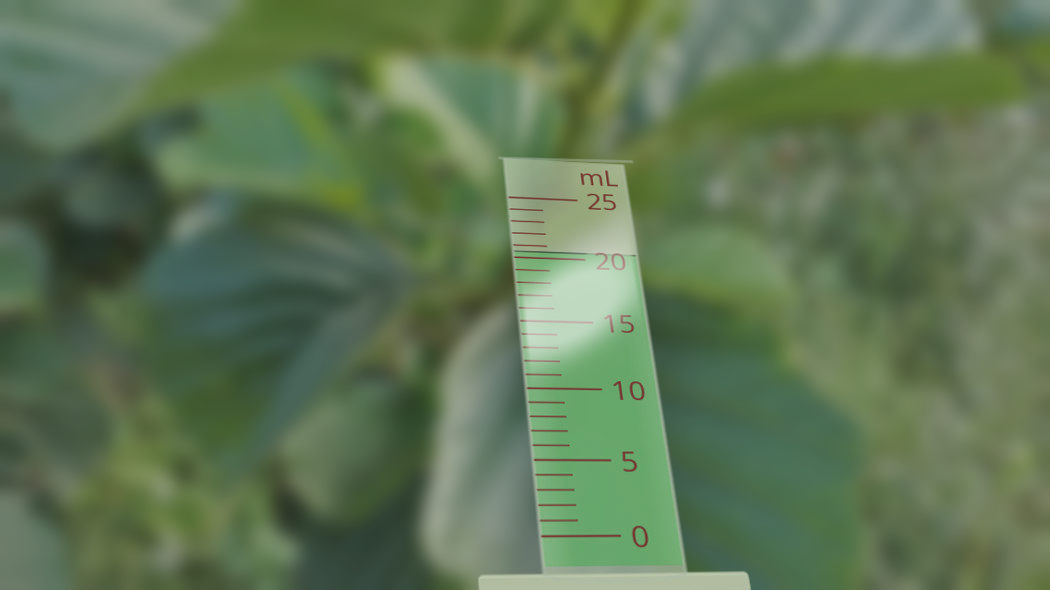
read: 20.5 mL
